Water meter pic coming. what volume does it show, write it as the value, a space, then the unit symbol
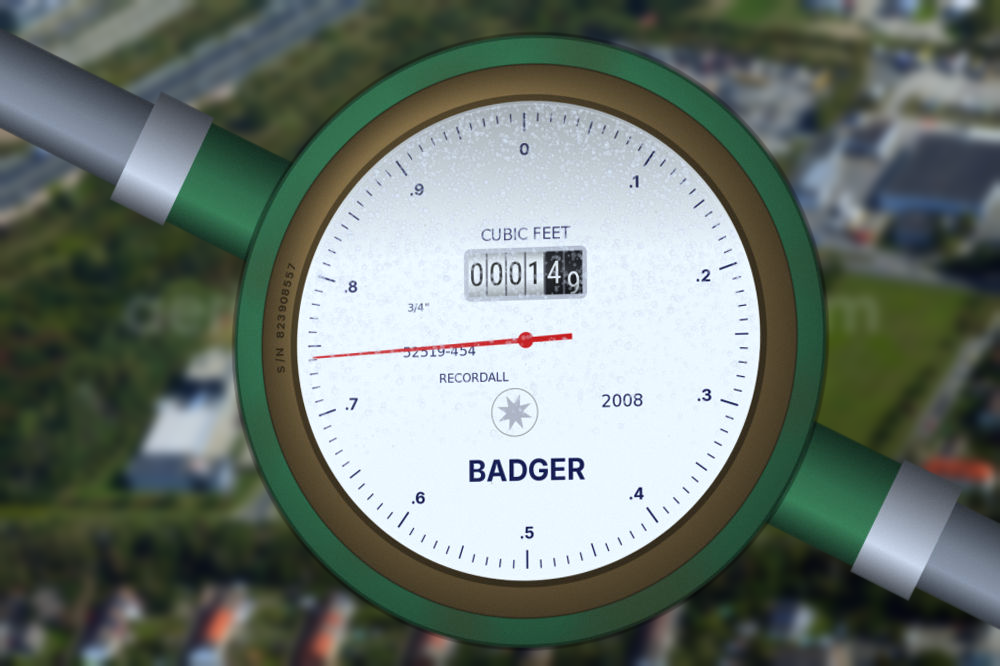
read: 148.74 ft³
